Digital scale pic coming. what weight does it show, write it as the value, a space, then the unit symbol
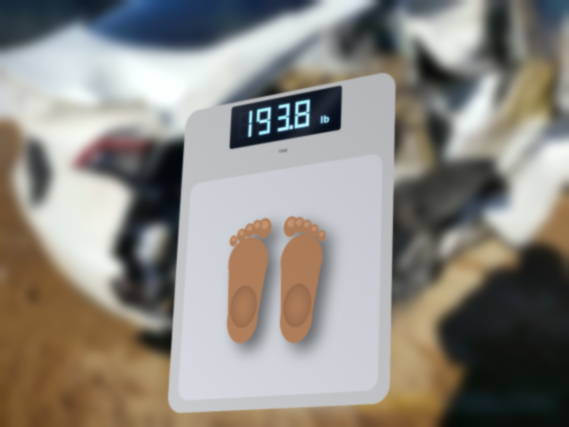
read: 193.8 lb
